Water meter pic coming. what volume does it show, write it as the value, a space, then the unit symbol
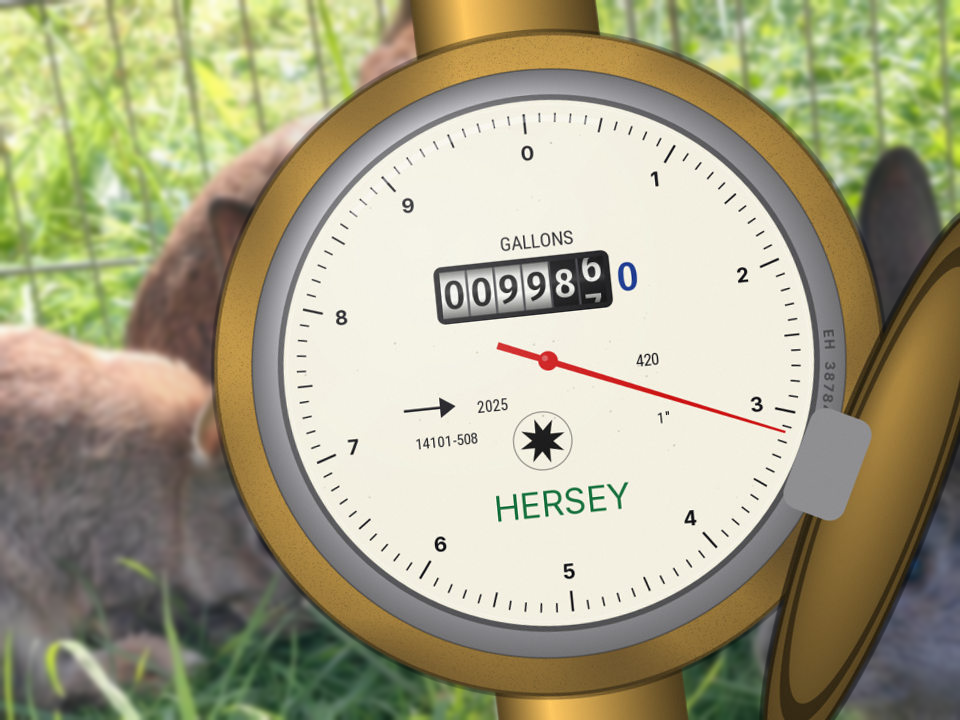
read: 99863.1 gal
